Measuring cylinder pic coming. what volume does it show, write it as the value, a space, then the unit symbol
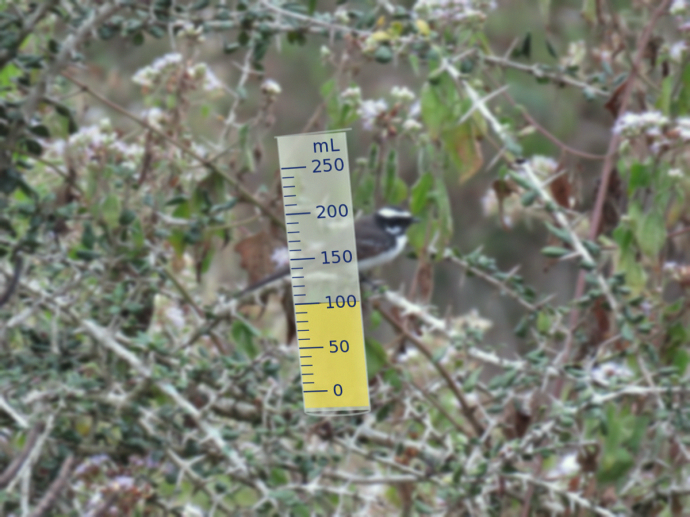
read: 100 mL
